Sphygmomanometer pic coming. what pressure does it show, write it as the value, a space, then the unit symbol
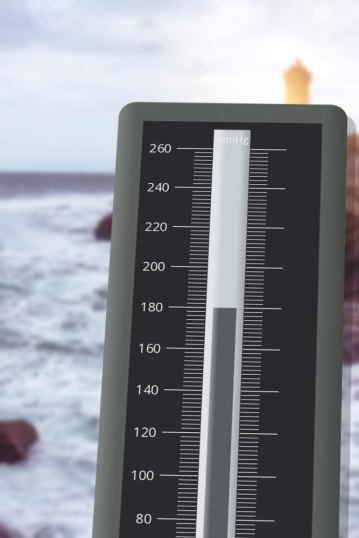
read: 180 mmHg
